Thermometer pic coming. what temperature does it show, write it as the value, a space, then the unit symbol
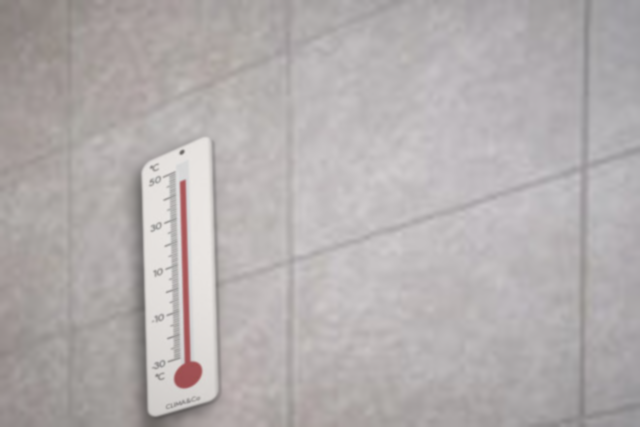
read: 45 °C
